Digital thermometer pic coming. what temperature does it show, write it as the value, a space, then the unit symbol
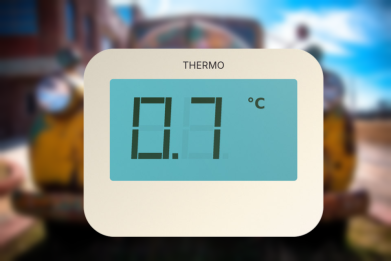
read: 0.7 °C
